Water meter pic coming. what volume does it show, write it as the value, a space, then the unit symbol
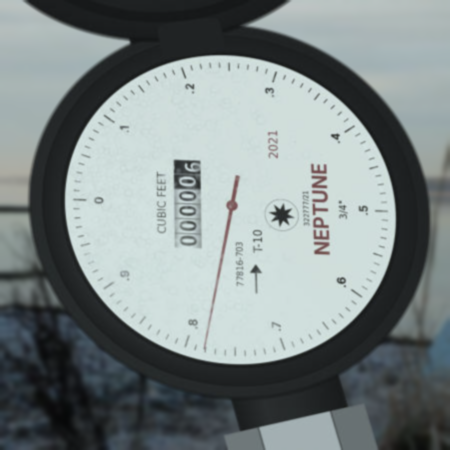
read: 5.78 ft³
